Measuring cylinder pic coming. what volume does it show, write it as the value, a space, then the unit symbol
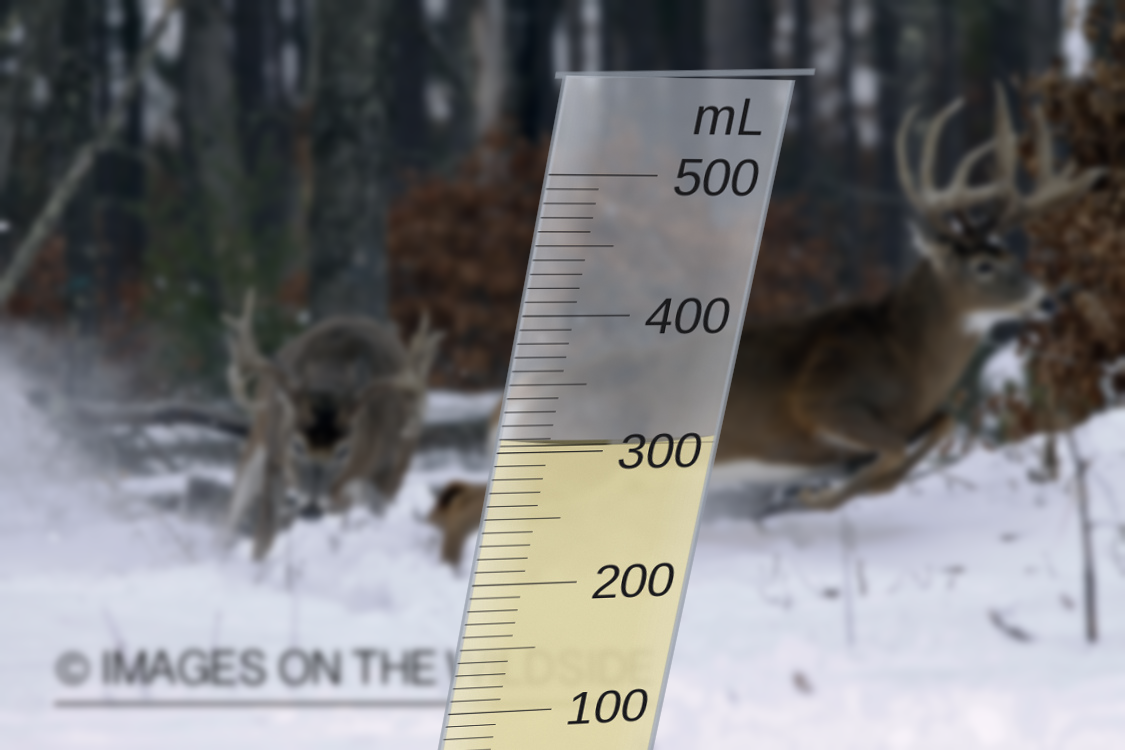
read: 305 mL
